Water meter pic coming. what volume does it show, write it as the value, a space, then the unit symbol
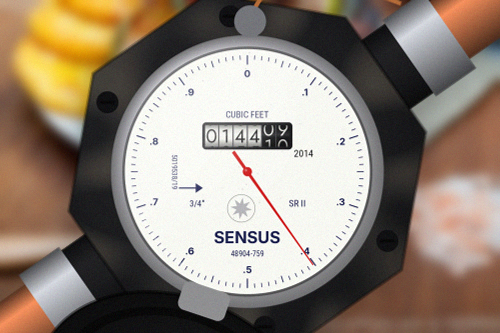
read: 14409.40 ft³
